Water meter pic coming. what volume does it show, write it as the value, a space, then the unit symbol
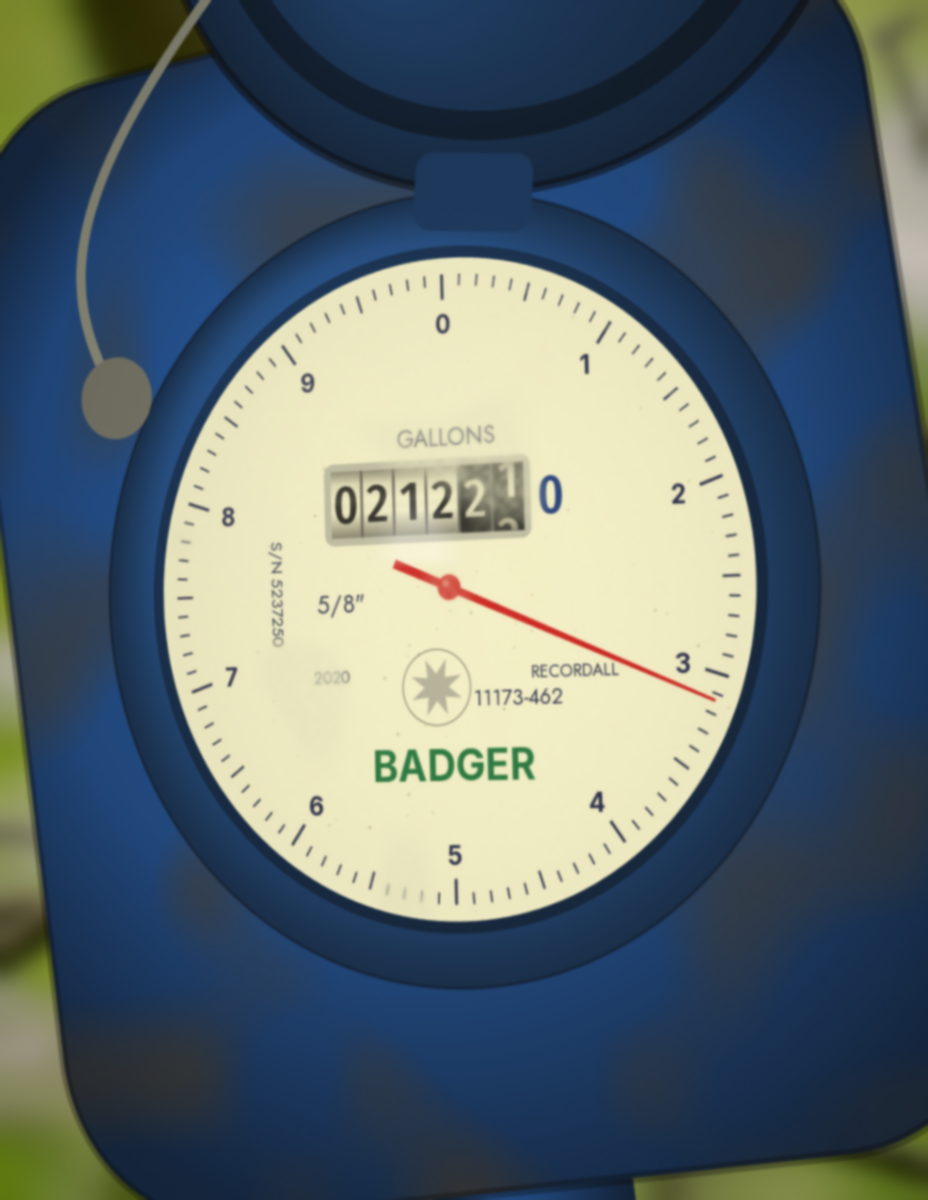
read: 212213.1 gal
